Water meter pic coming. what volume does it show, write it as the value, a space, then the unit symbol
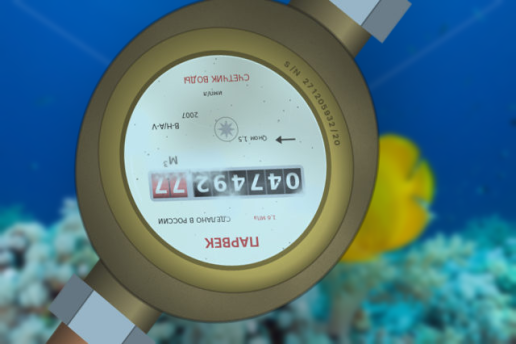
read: 47492.77 m³
